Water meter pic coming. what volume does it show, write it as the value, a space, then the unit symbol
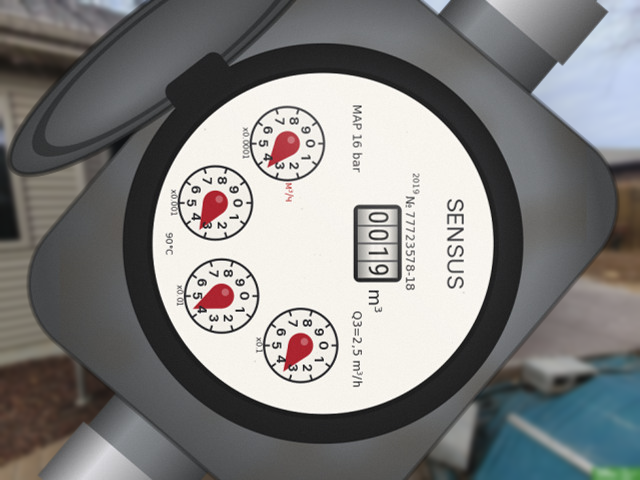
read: 19.3433 m³
